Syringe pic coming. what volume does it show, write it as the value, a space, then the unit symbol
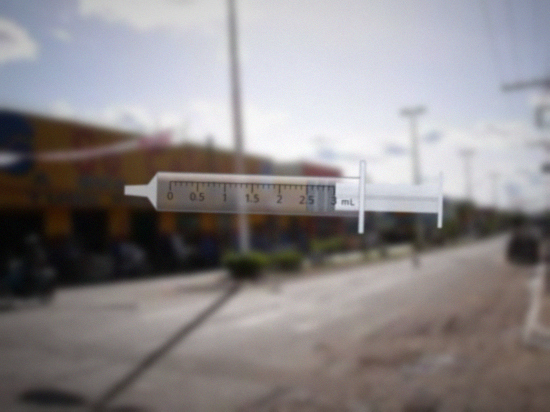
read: 2.5 mL
